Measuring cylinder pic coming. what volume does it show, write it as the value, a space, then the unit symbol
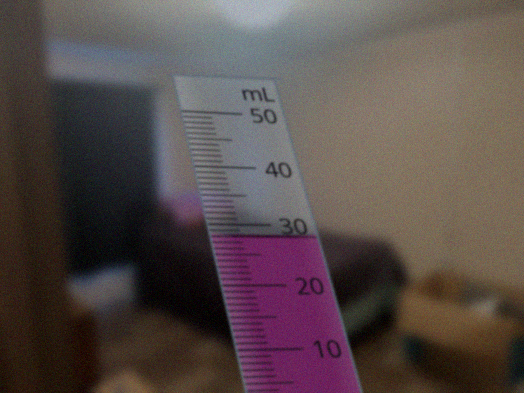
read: 28 mL
